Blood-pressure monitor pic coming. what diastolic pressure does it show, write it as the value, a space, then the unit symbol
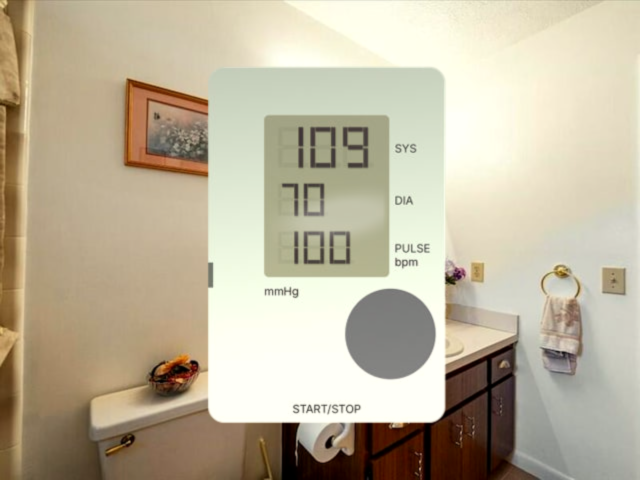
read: 70 mmHg
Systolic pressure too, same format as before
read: 109 mmHg
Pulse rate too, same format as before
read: 100 bpm
